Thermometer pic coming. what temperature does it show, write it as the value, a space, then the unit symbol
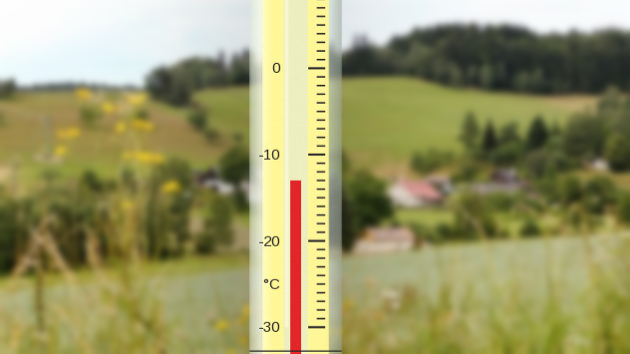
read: -13 °C
